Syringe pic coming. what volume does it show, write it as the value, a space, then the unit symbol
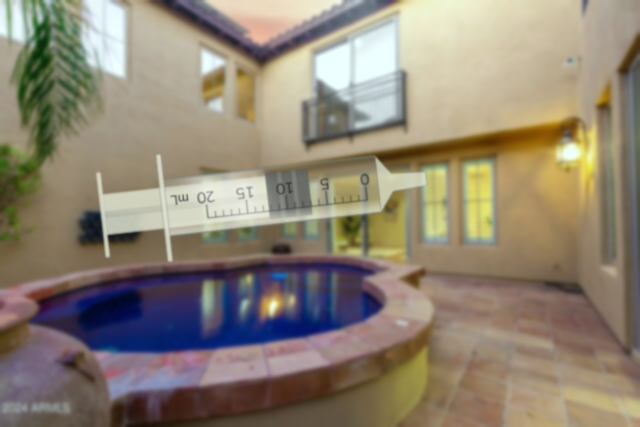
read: 7 mL
